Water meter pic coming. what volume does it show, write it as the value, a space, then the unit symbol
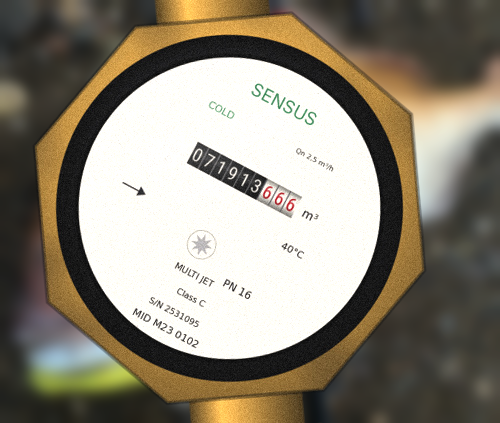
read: 71913.666 m³
